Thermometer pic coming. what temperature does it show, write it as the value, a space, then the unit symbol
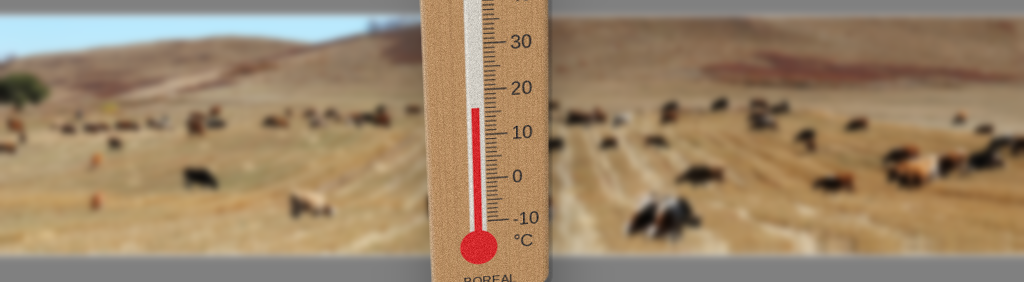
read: 16 °C
